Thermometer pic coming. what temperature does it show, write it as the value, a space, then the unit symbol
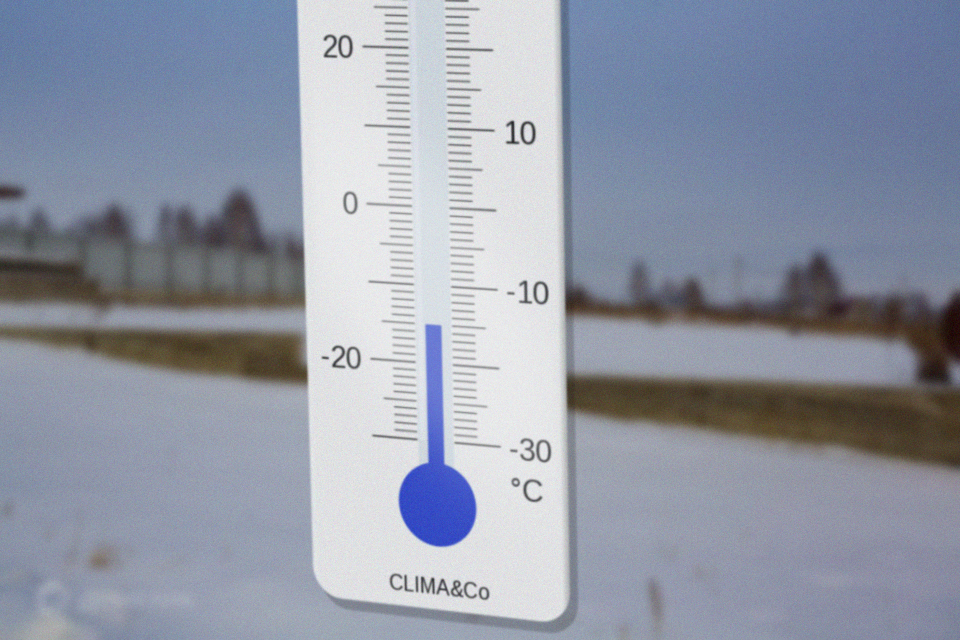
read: -15 °C
